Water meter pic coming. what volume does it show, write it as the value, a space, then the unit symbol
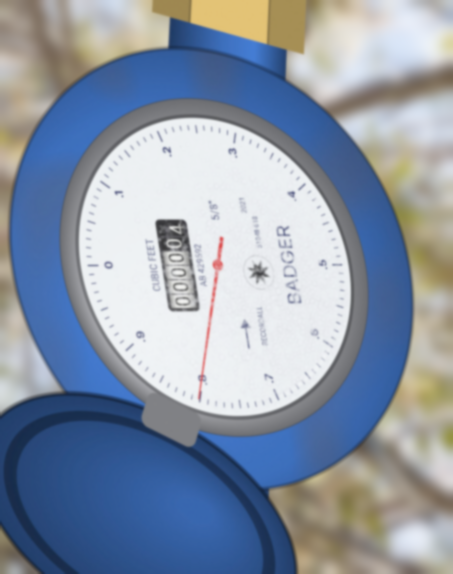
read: 3.80 ft³
